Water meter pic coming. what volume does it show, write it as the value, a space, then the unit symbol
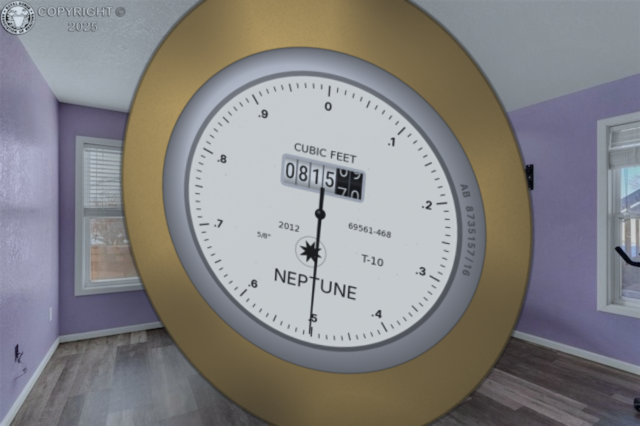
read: 81569.50 ft³
